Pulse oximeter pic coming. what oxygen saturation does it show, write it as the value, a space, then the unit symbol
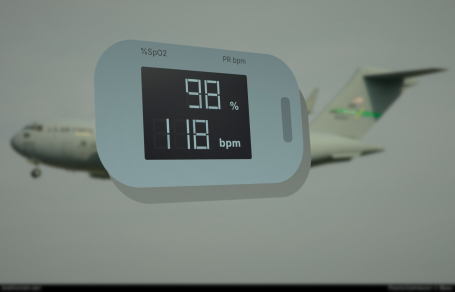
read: 98 %
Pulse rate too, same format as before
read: 118 bpm
